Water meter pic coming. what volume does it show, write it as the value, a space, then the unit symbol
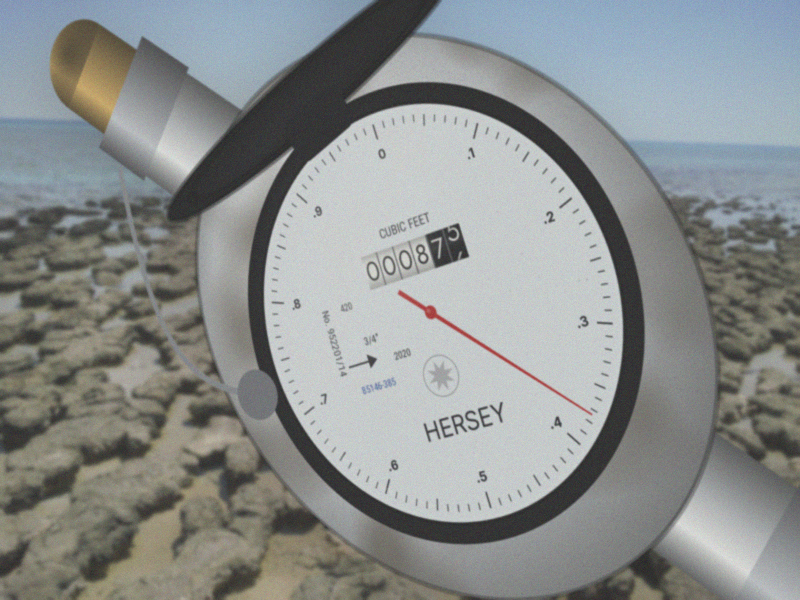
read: 875.37 ft³
